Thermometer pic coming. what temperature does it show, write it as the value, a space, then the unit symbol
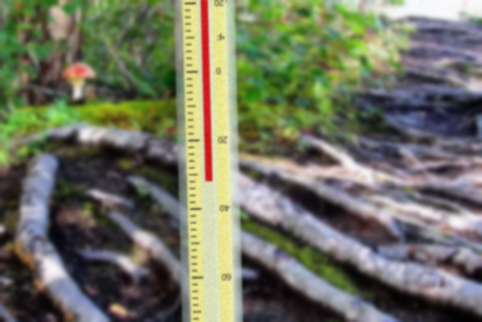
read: 32 °F
